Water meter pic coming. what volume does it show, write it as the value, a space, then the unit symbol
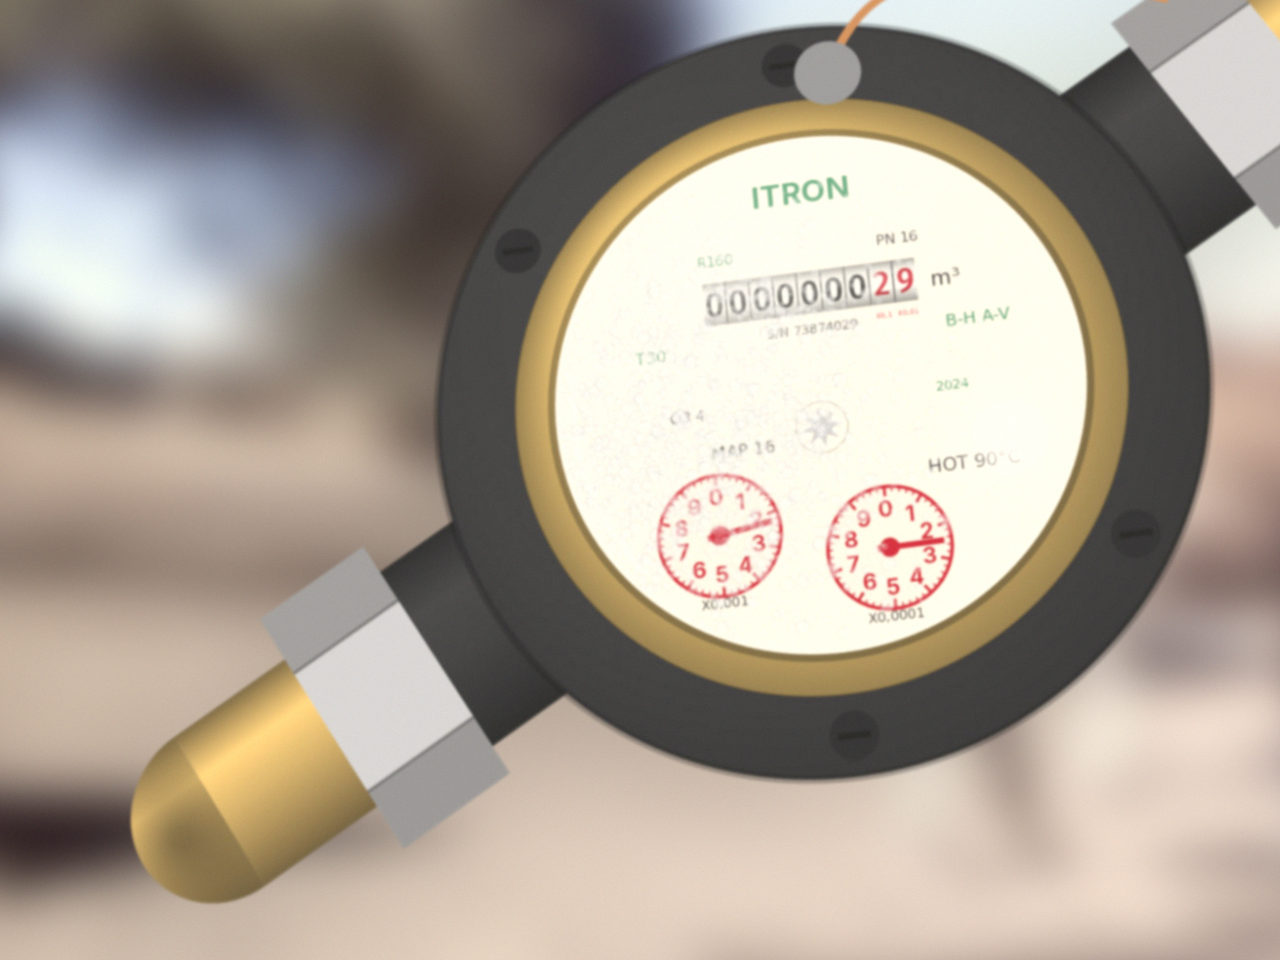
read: 0.2922 m³
